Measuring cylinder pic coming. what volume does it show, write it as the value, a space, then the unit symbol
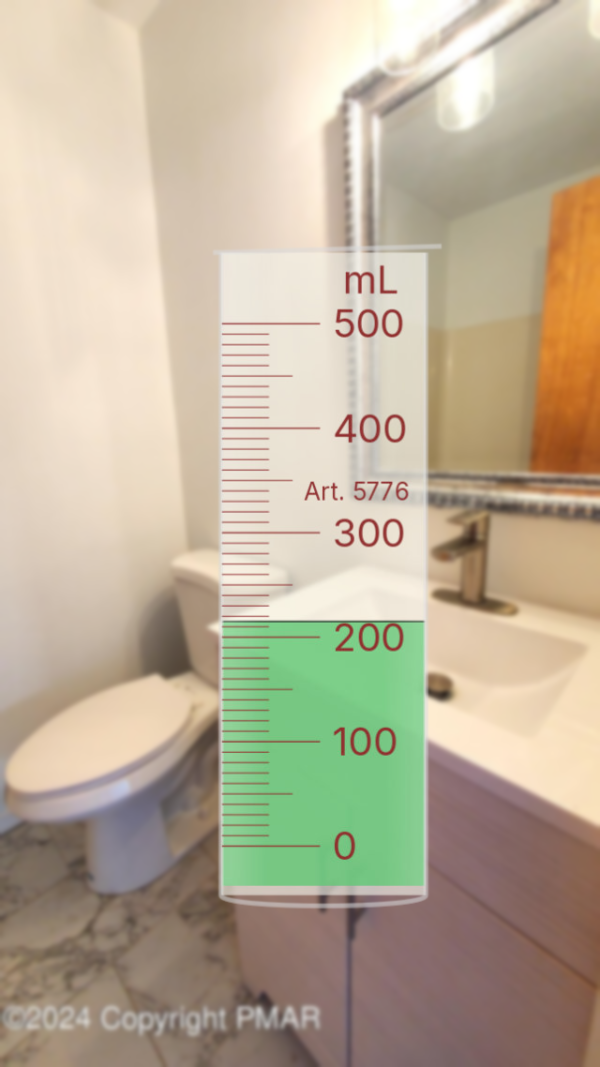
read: 215 mL
